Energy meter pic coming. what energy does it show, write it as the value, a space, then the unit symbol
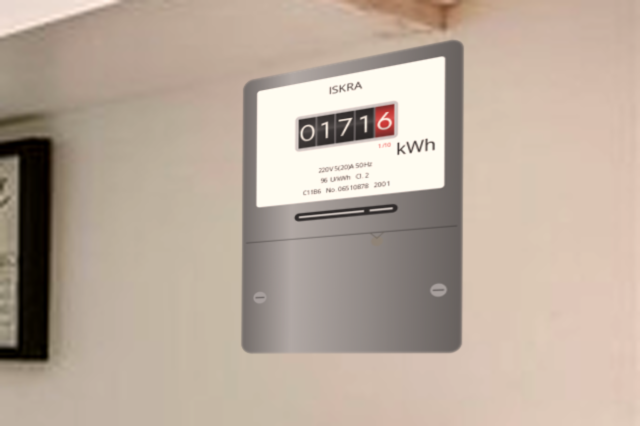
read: 171.6 kWh
